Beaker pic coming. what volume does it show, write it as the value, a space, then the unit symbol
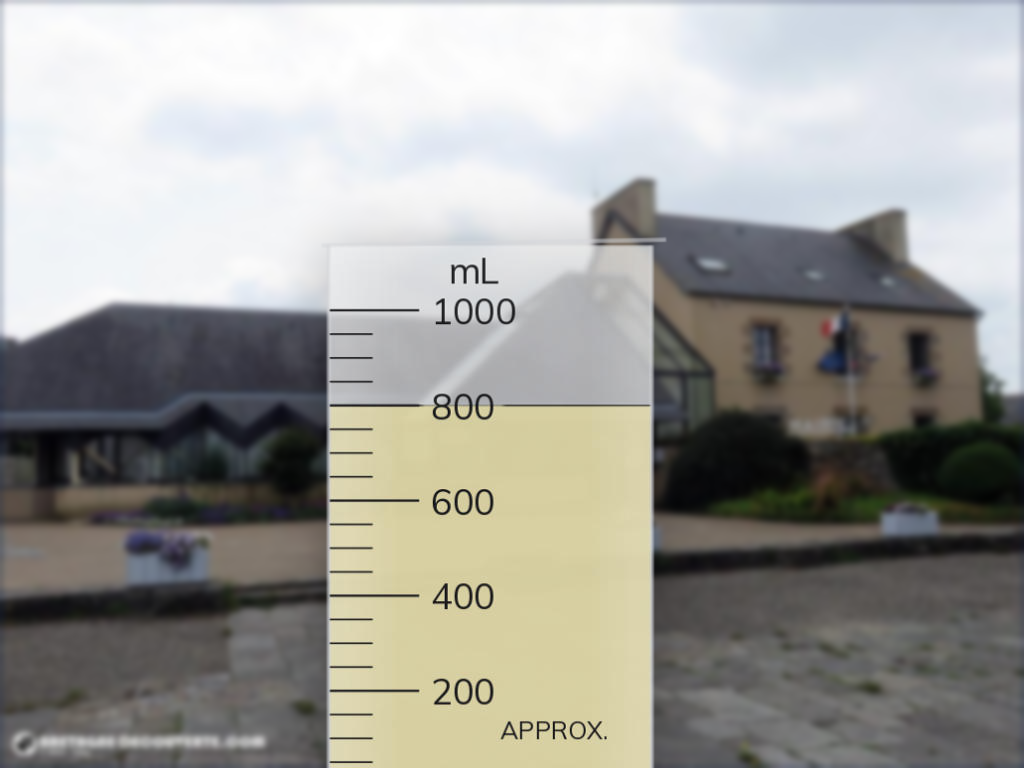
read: 800 mL
